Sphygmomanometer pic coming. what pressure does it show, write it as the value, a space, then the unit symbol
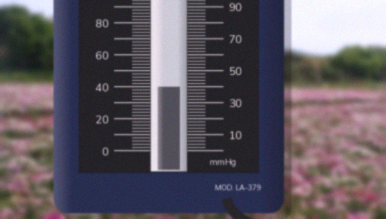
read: 40 mmHg
